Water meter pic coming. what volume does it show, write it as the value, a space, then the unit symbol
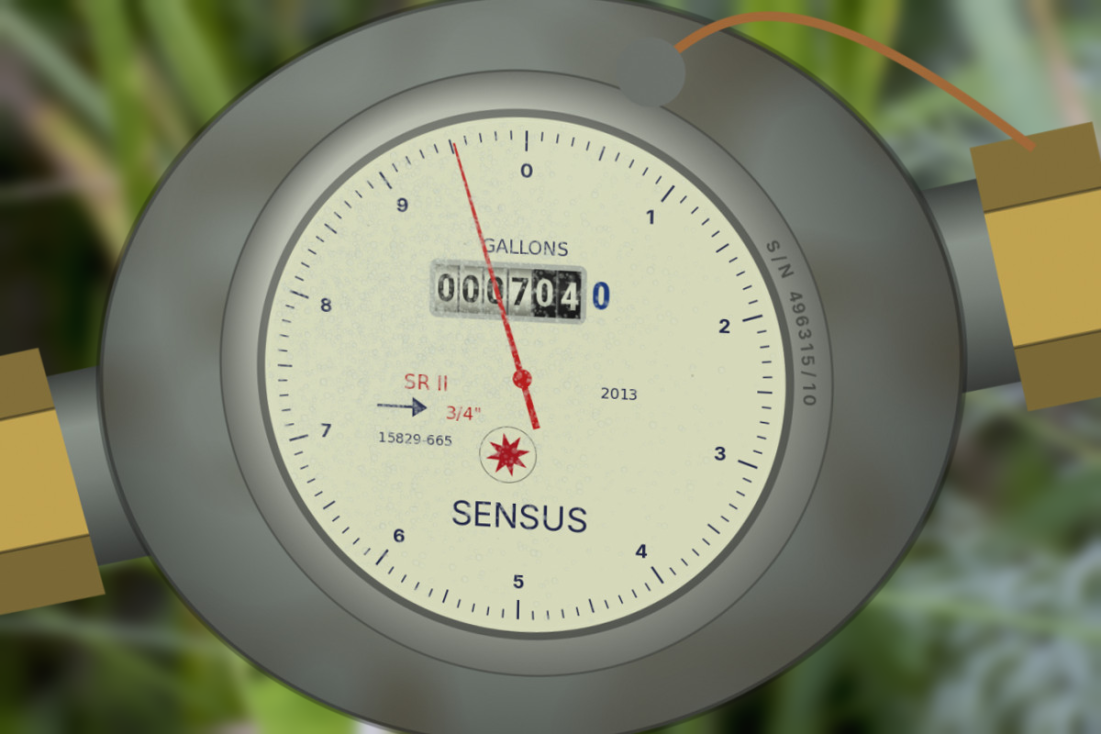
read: 7039.5 gal
